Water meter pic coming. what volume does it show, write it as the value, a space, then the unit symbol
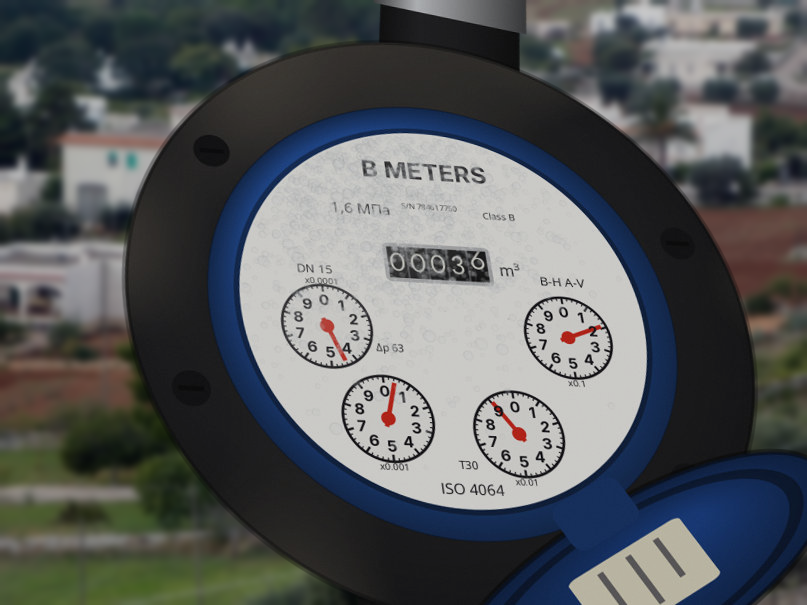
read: 36.1904 m³
